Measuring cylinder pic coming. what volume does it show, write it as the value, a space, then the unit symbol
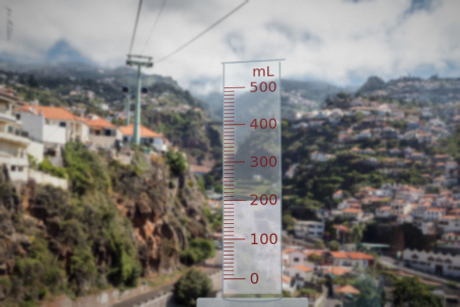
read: 200 mL
